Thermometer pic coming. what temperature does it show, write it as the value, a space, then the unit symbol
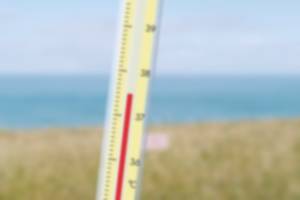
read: 37.5 °C
